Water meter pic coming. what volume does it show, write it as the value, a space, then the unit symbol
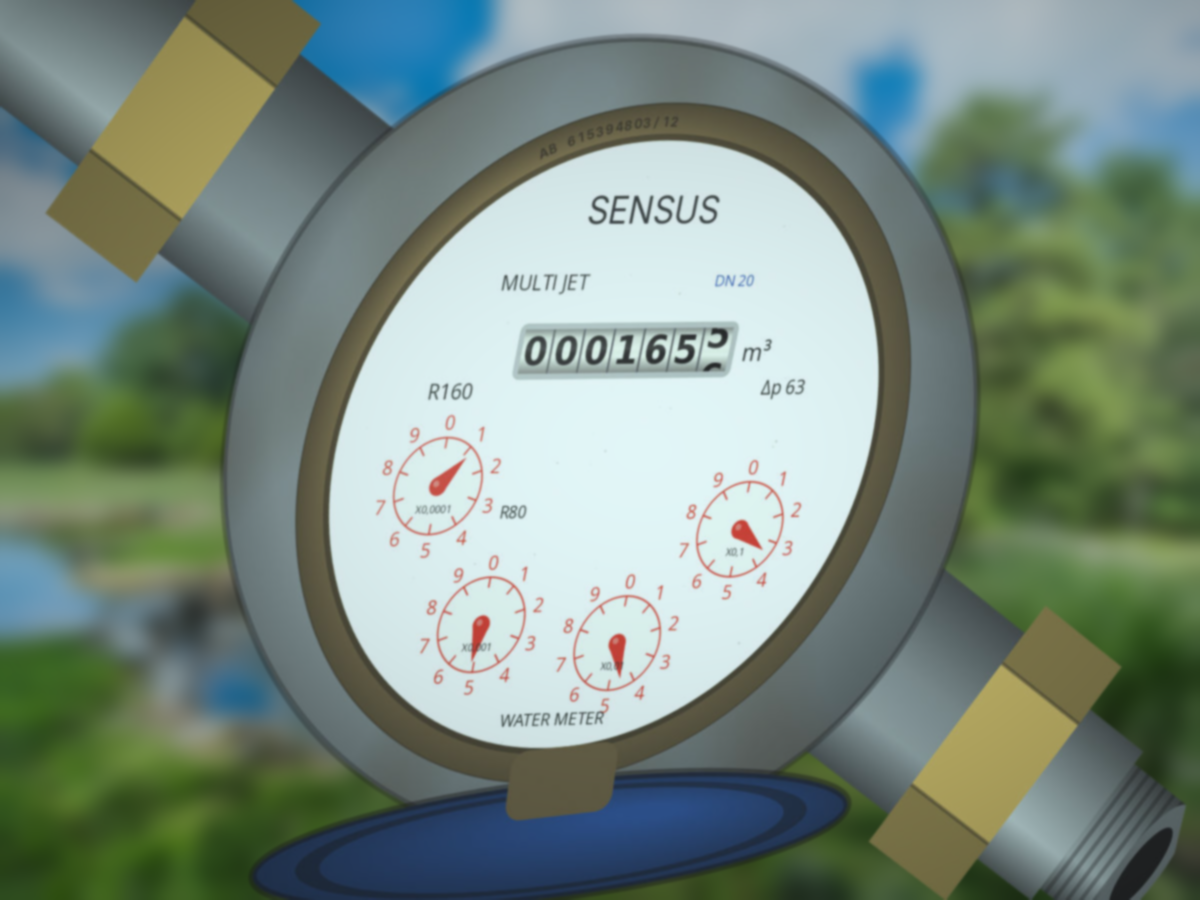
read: 1655.3451 m³
